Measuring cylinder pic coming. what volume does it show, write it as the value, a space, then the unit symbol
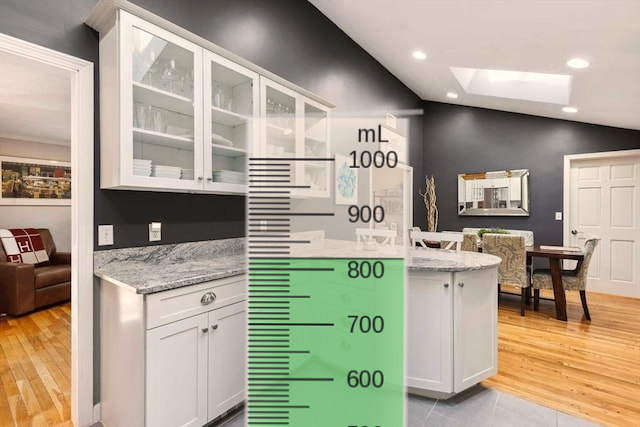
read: 820 mL
